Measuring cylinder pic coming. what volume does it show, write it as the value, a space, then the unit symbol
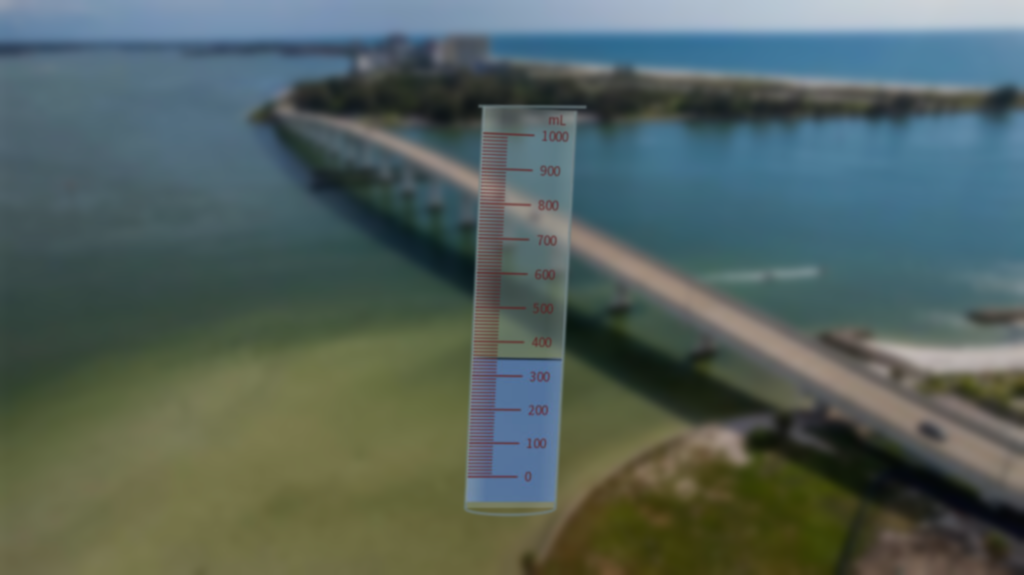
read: 350 mL
